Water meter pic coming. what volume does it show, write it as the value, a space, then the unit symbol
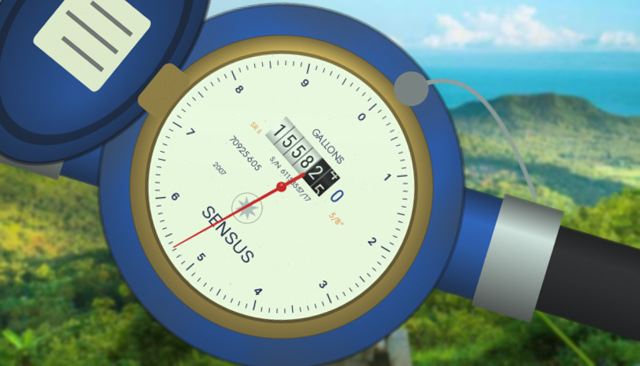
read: 1558245.3 gal
